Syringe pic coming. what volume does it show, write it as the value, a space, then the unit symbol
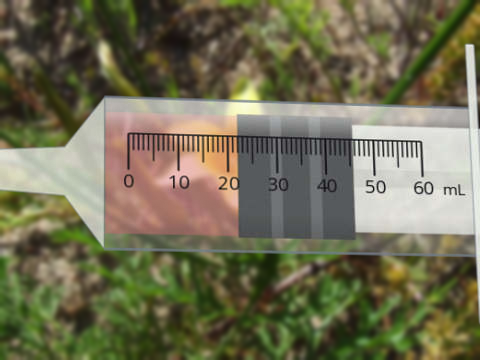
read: 22 mL
